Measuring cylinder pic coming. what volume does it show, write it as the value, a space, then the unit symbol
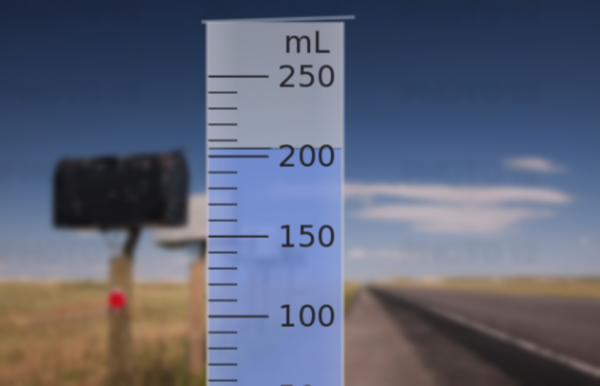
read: 205 mL
